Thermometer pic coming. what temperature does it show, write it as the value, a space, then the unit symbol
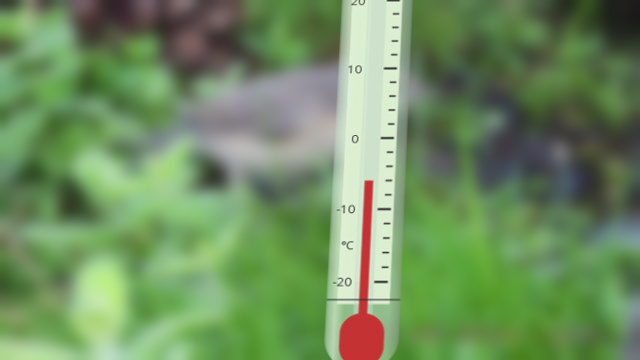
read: -6 °C
